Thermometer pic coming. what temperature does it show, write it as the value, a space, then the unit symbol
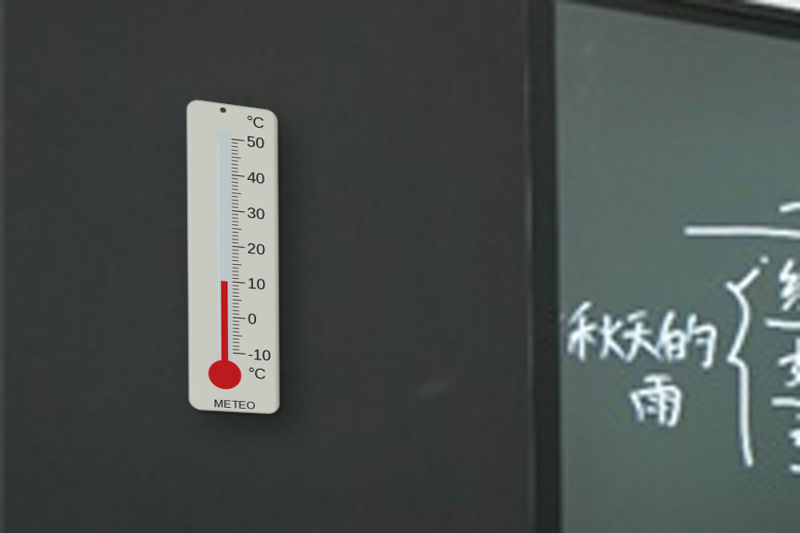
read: 10 °C
